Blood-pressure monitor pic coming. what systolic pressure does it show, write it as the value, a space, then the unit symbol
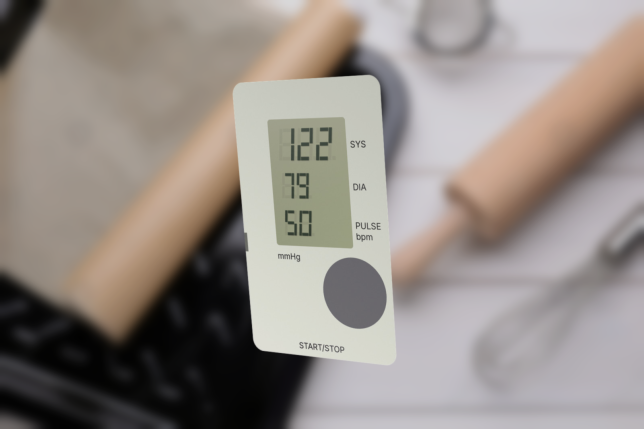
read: 122 mmHg
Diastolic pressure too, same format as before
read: 79 mmHg
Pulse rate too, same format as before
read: 50 bpm
